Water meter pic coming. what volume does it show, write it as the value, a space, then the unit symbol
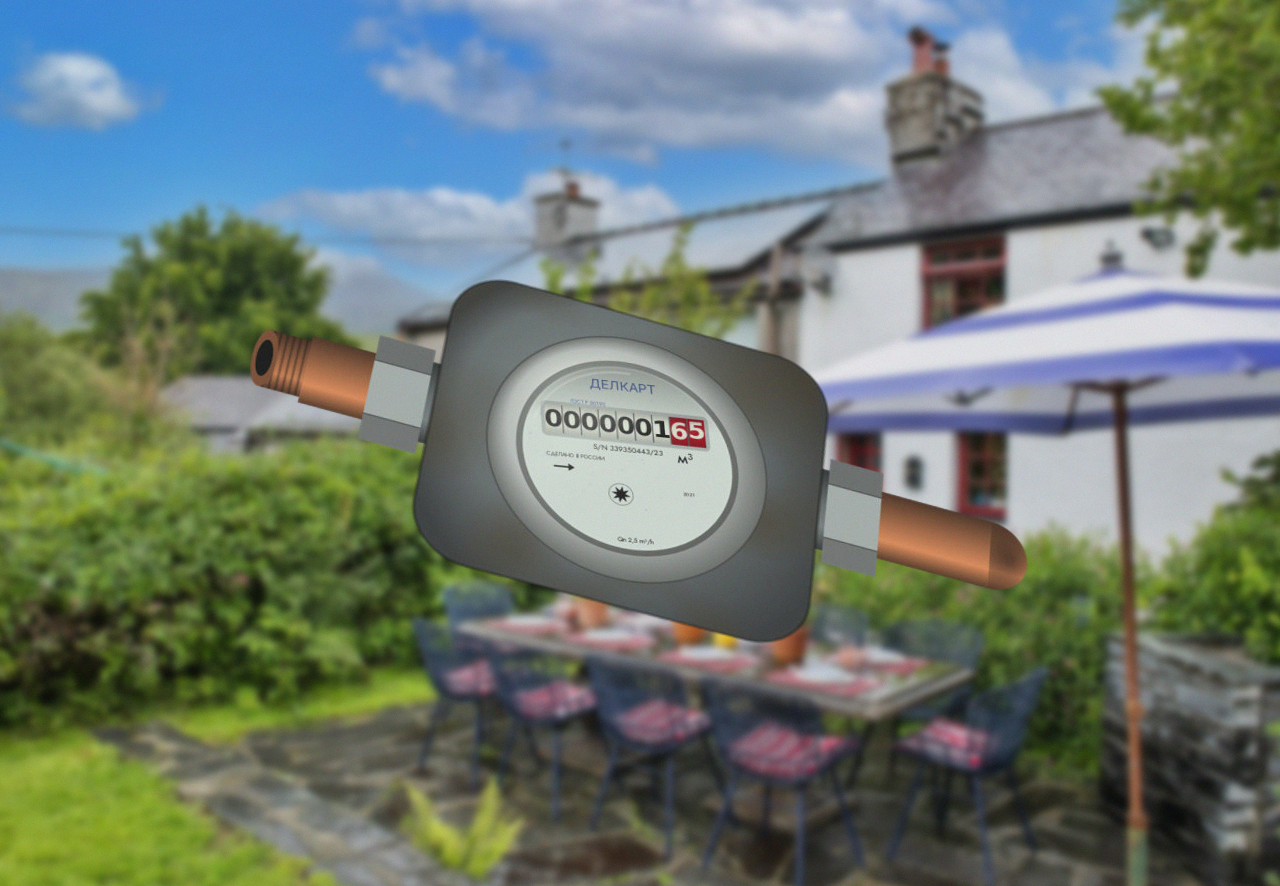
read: 1.65 m³
